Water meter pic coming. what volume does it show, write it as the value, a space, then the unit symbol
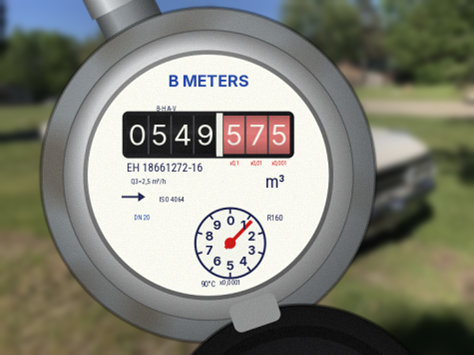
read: 549.5751 m³
